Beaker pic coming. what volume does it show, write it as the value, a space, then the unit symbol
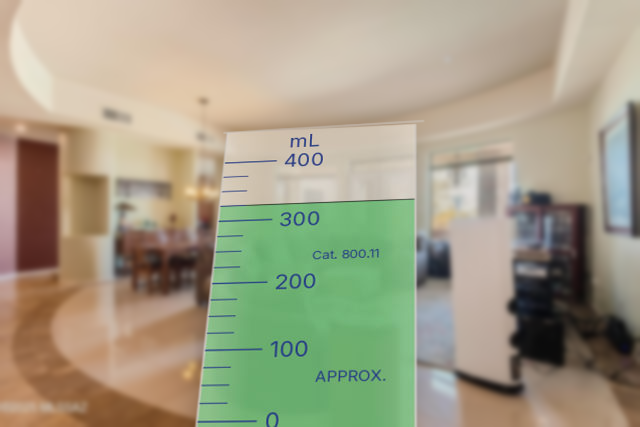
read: 325 mL
